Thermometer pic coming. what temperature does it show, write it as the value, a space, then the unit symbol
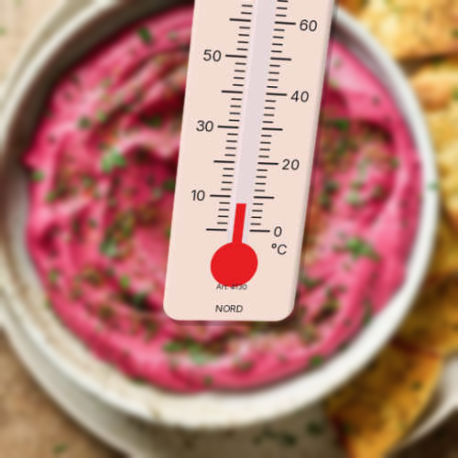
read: 8 °C
